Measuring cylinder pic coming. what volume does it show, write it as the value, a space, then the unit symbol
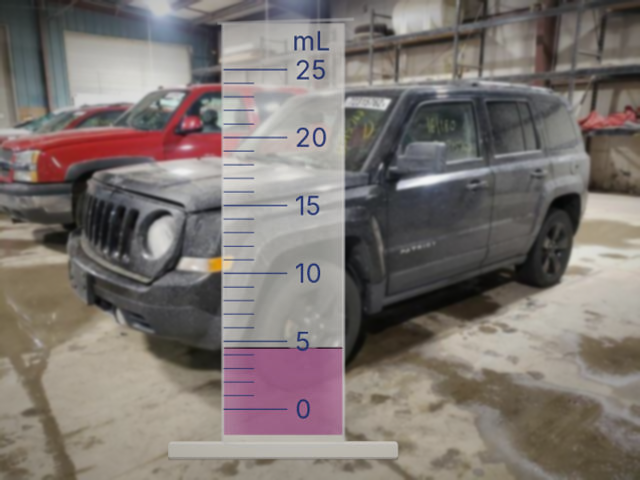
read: 4.5 mL
